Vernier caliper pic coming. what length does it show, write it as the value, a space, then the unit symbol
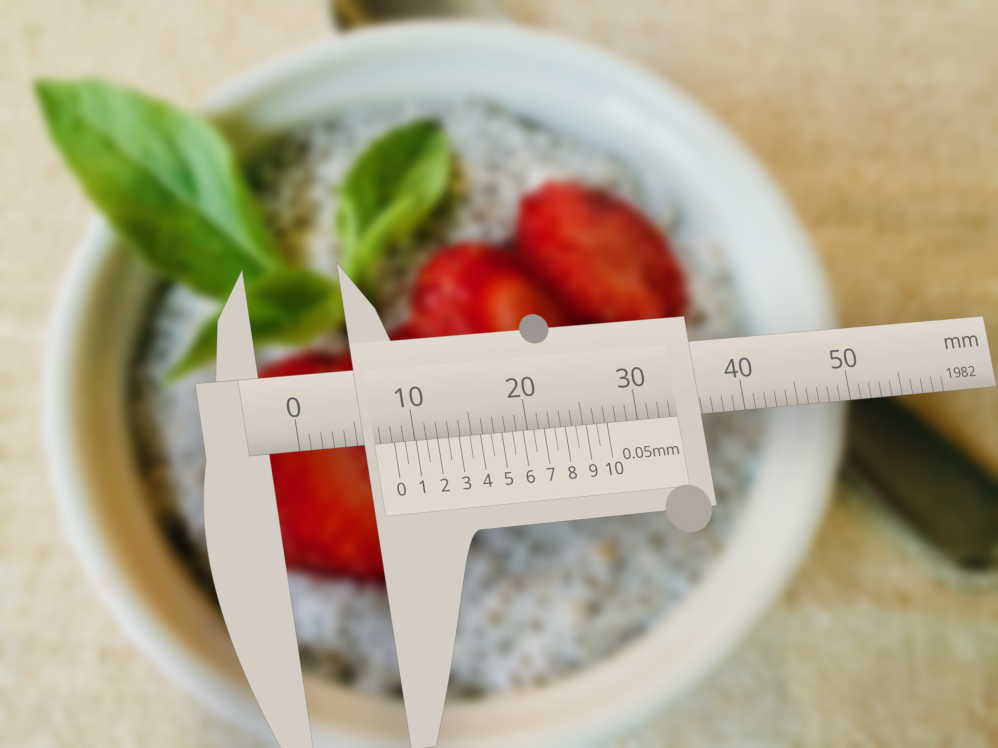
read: 8.2 mm
